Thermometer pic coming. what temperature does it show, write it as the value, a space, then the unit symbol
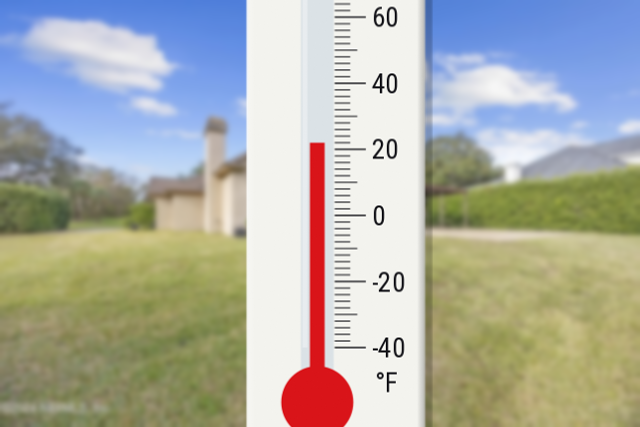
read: 22 °F
